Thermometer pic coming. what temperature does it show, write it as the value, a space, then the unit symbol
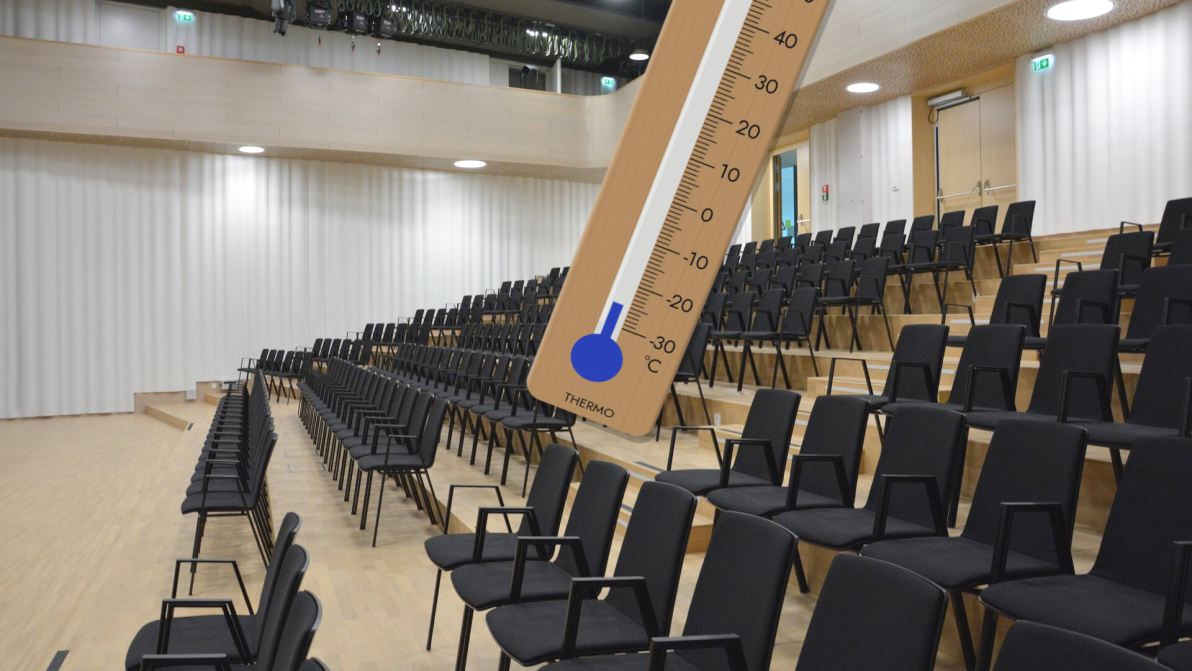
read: -25 °C
